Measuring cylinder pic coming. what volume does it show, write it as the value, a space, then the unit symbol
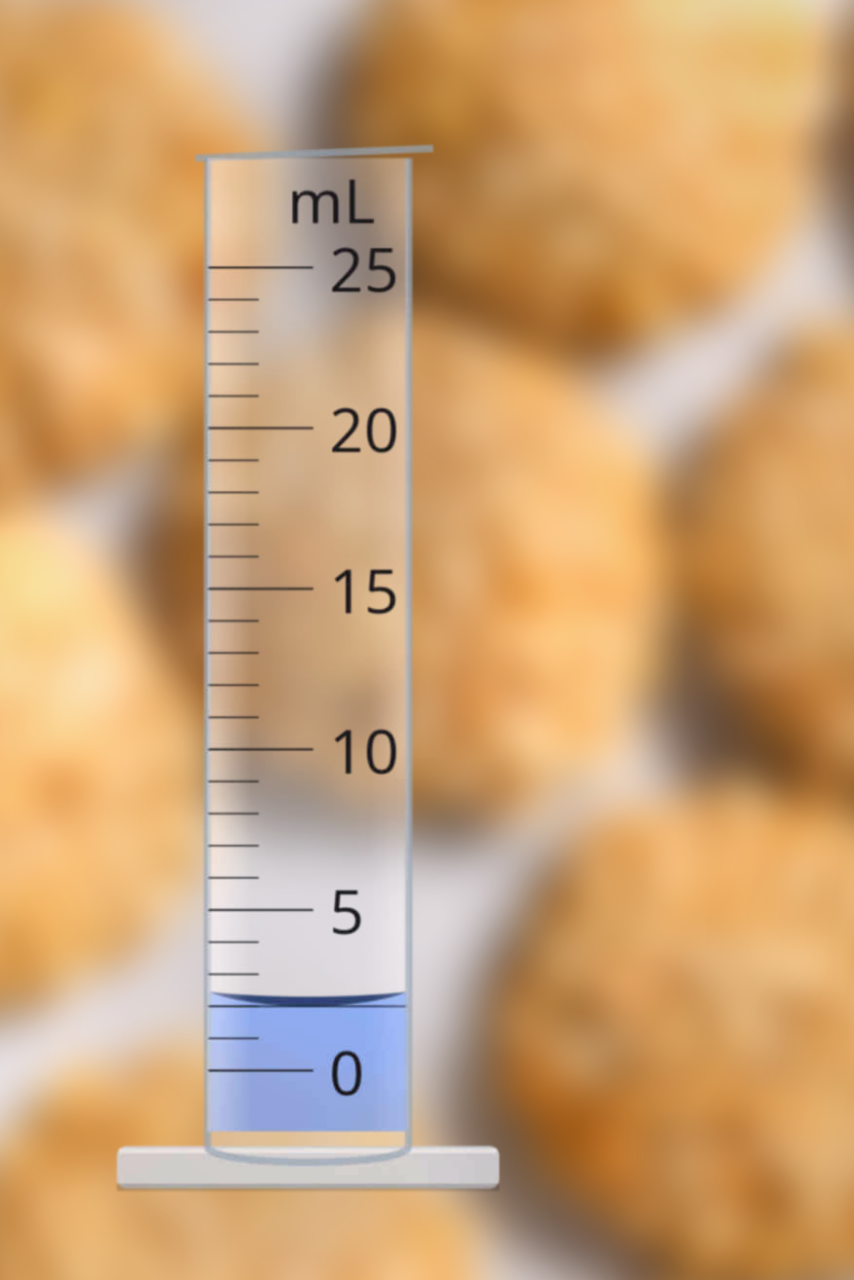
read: 2 mL
